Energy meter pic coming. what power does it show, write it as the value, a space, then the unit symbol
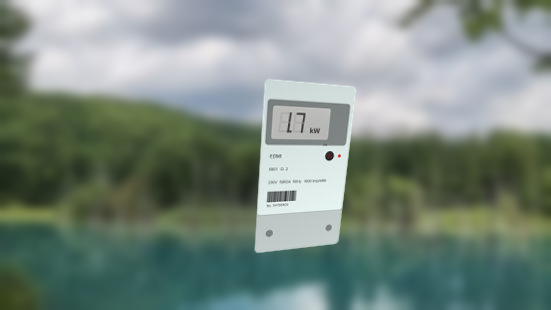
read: 1.7 kW
